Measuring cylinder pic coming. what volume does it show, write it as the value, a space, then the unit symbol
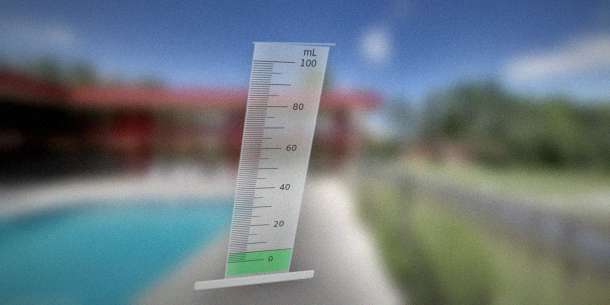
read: 5 mL
